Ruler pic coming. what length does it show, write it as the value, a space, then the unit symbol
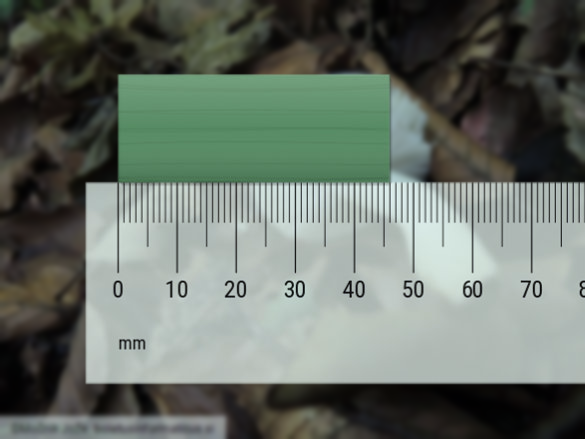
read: 46 mm
